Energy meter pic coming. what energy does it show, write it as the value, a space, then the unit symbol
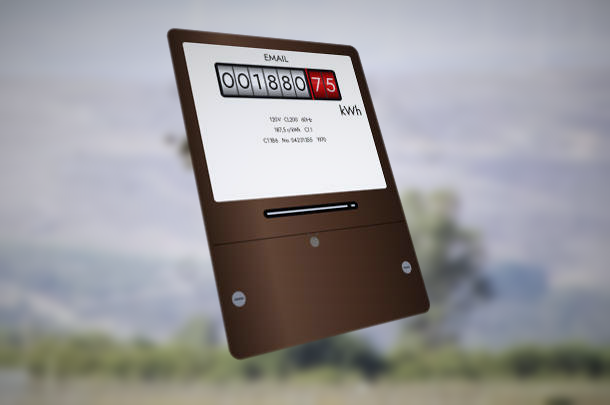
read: 1880.75 kWh
